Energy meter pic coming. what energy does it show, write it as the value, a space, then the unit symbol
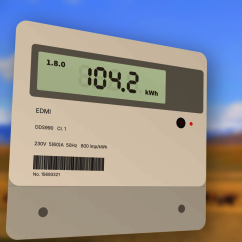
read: 104.2 kWh
